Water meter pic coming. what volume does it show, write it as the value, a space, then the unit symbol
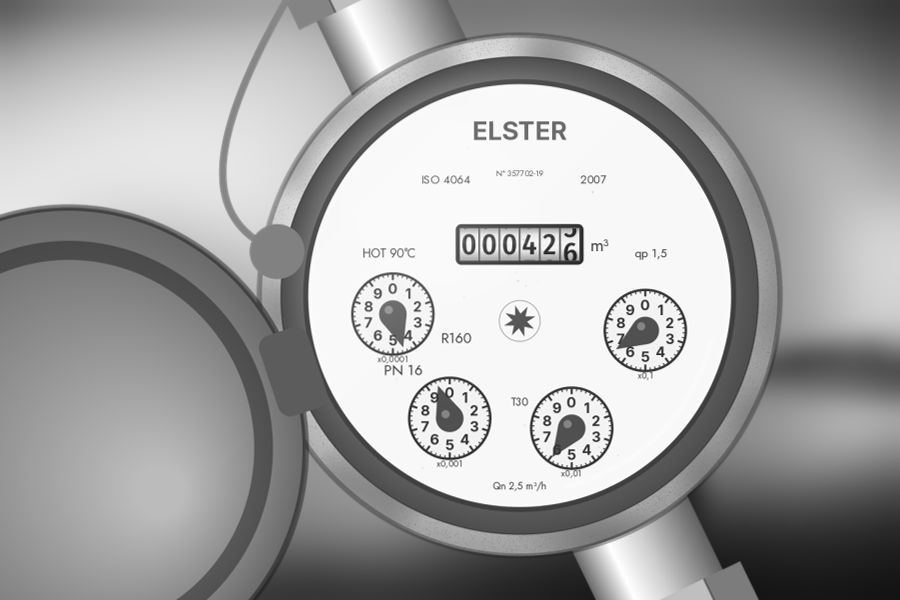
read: 425.6594 m³
